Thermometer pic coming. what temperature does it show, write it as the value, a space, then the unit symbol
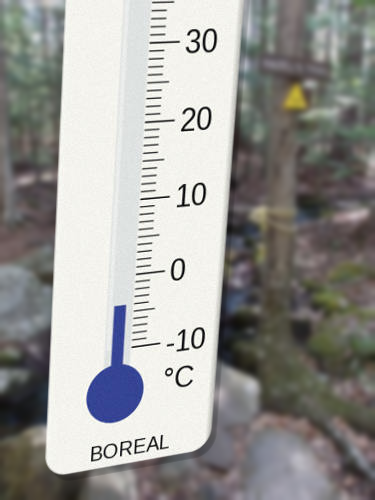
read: -4 °C
